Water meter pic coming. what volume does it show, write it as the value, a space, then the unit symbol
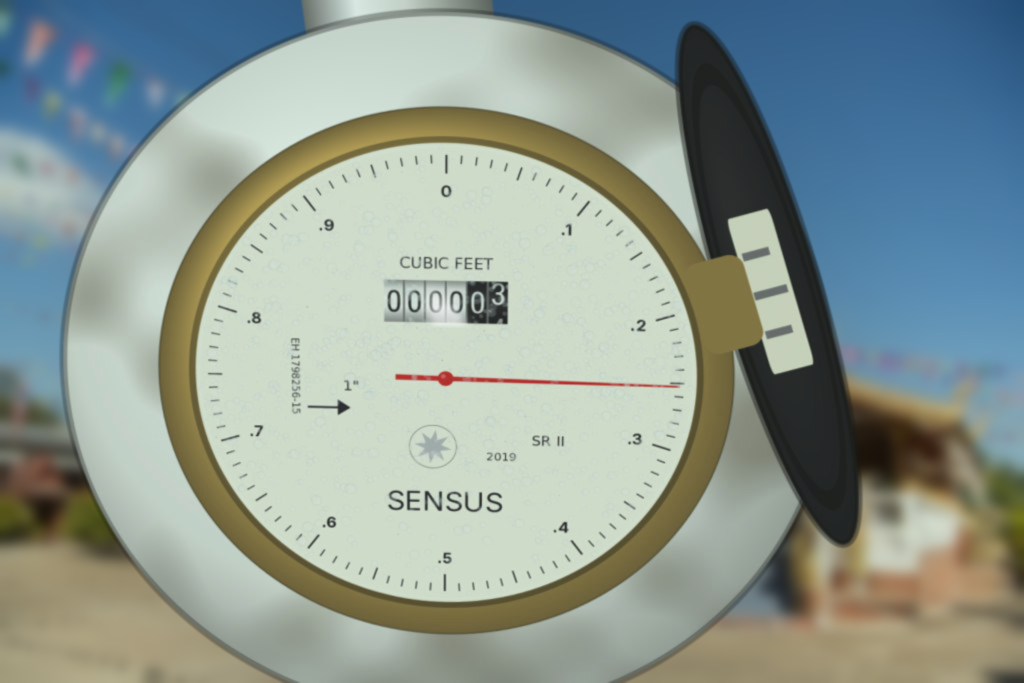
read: 3.25 ft³
